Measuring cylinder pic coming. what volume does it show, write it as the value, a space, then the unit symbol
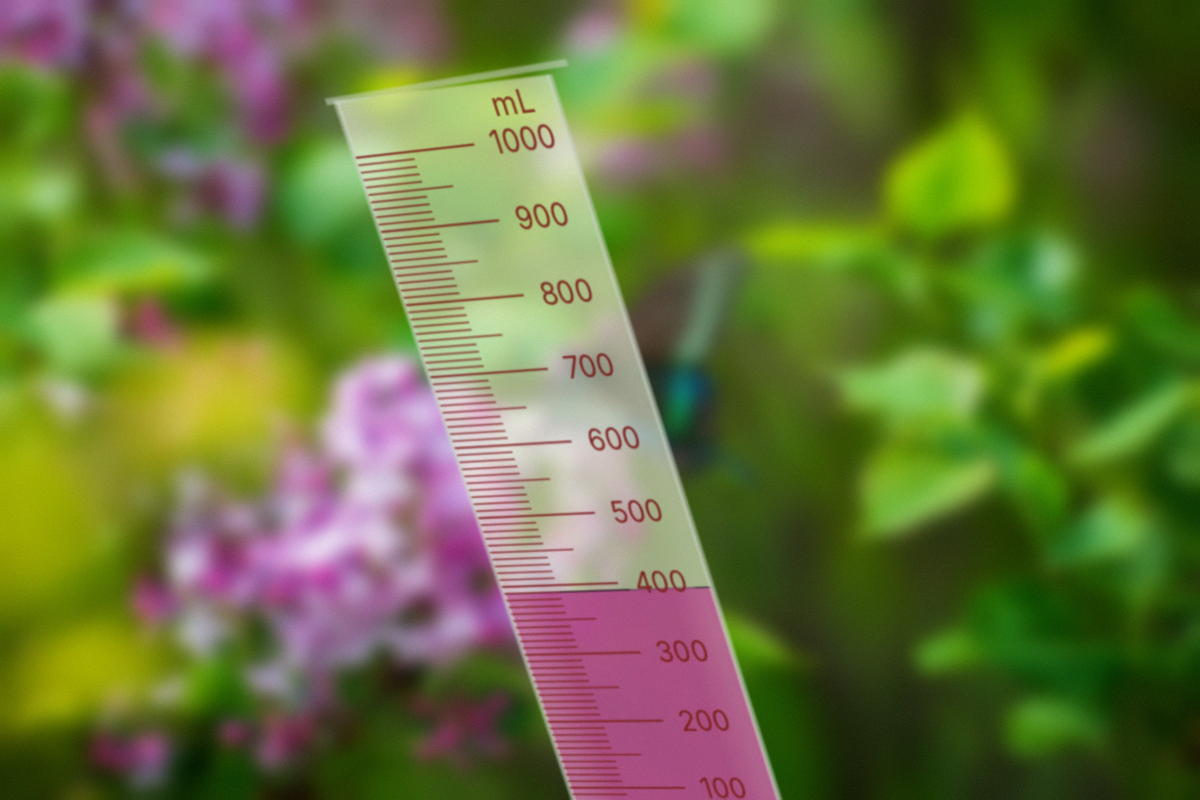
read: 390 mL
